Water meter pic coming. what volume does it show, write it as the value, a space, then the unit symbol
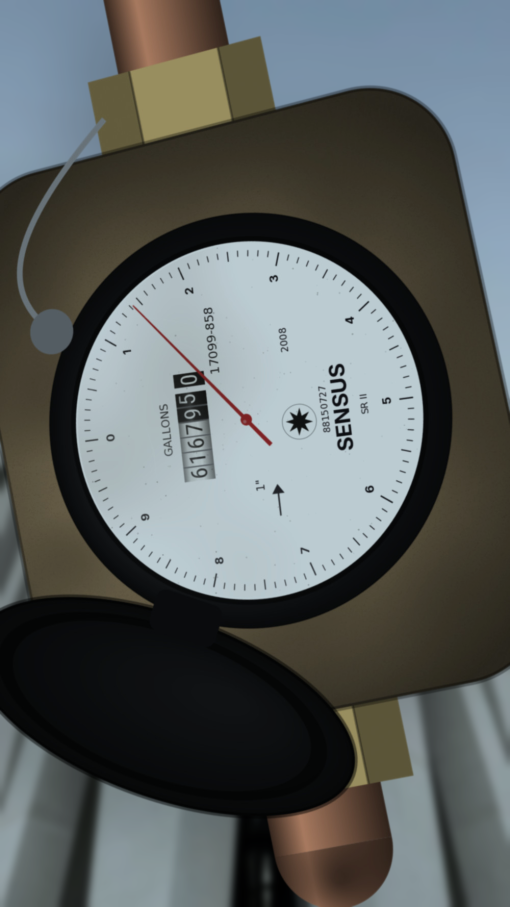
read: 6167951.4 gal
